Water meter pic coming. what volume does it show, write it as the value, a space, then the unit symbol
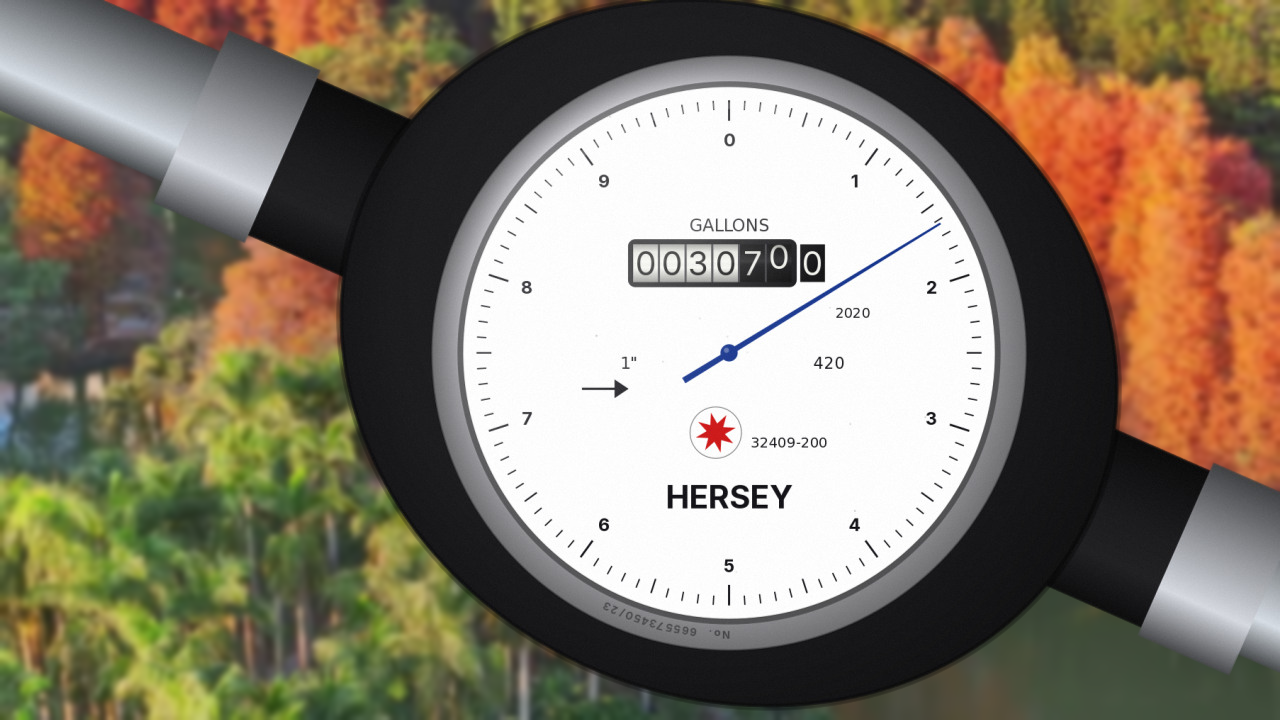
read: 30701.6 gal
